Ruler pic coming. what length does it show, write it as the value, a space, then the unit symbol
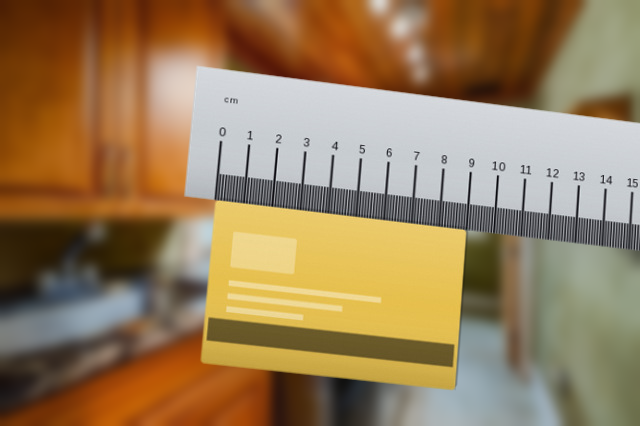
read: 9 cm
